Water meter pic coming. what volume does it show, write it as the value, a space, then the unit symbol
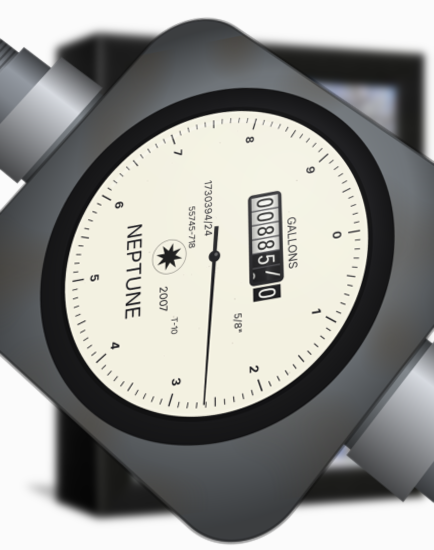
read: 88572.6 gal
